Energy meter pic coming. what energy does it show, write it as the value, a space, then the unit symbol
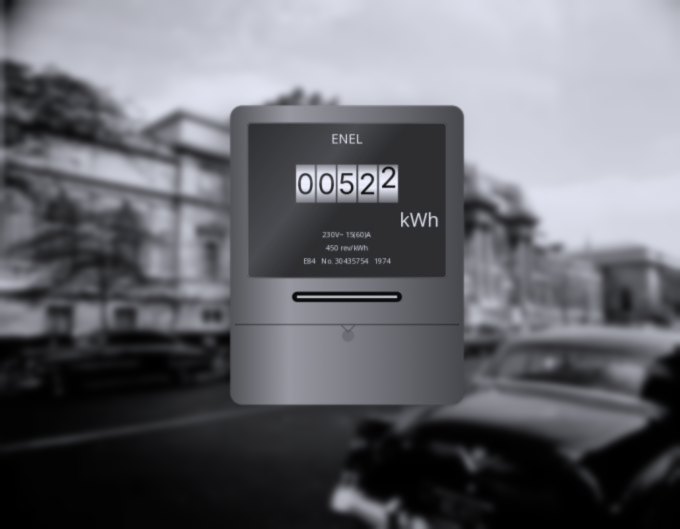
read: 522 kWh
